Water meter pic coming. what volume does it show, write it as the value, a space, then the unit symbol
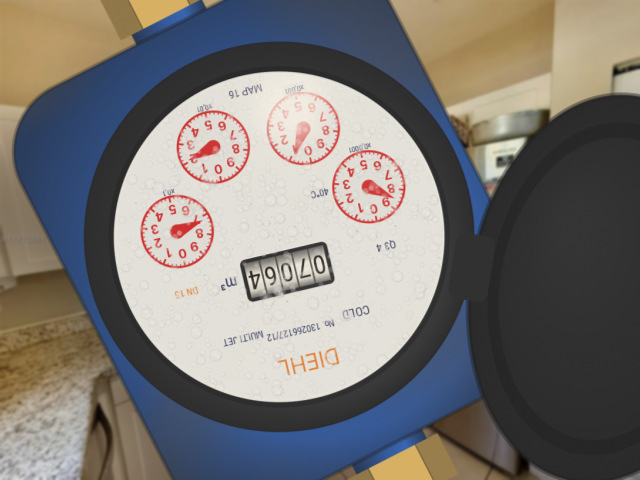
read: 7064.7208 m³
